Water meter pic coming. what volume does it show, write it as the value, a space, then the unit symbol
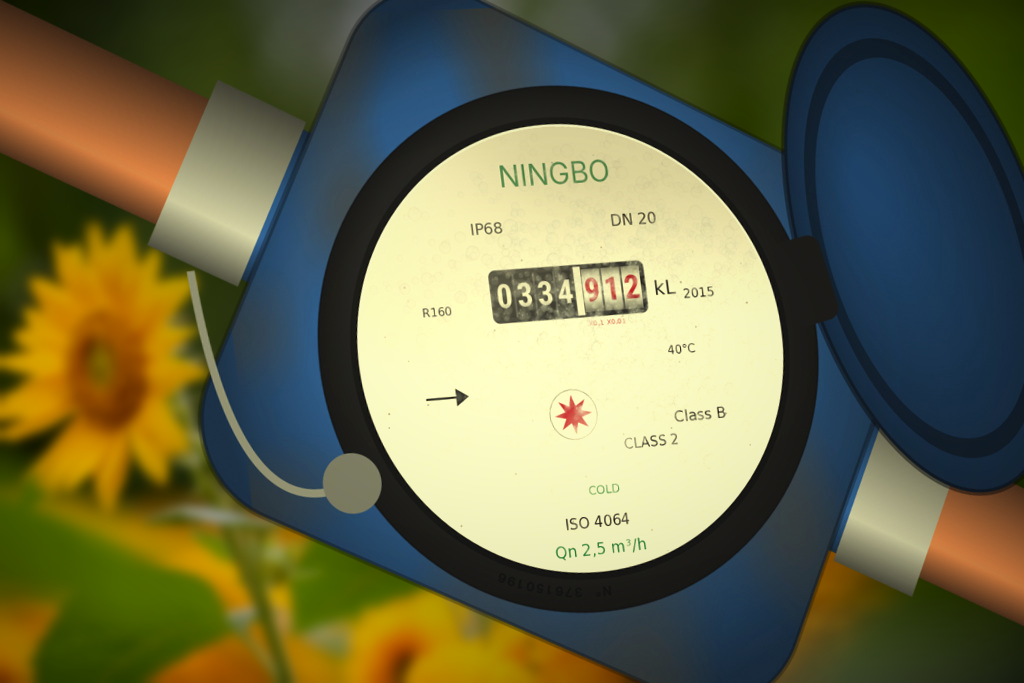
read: 334.912 kL
